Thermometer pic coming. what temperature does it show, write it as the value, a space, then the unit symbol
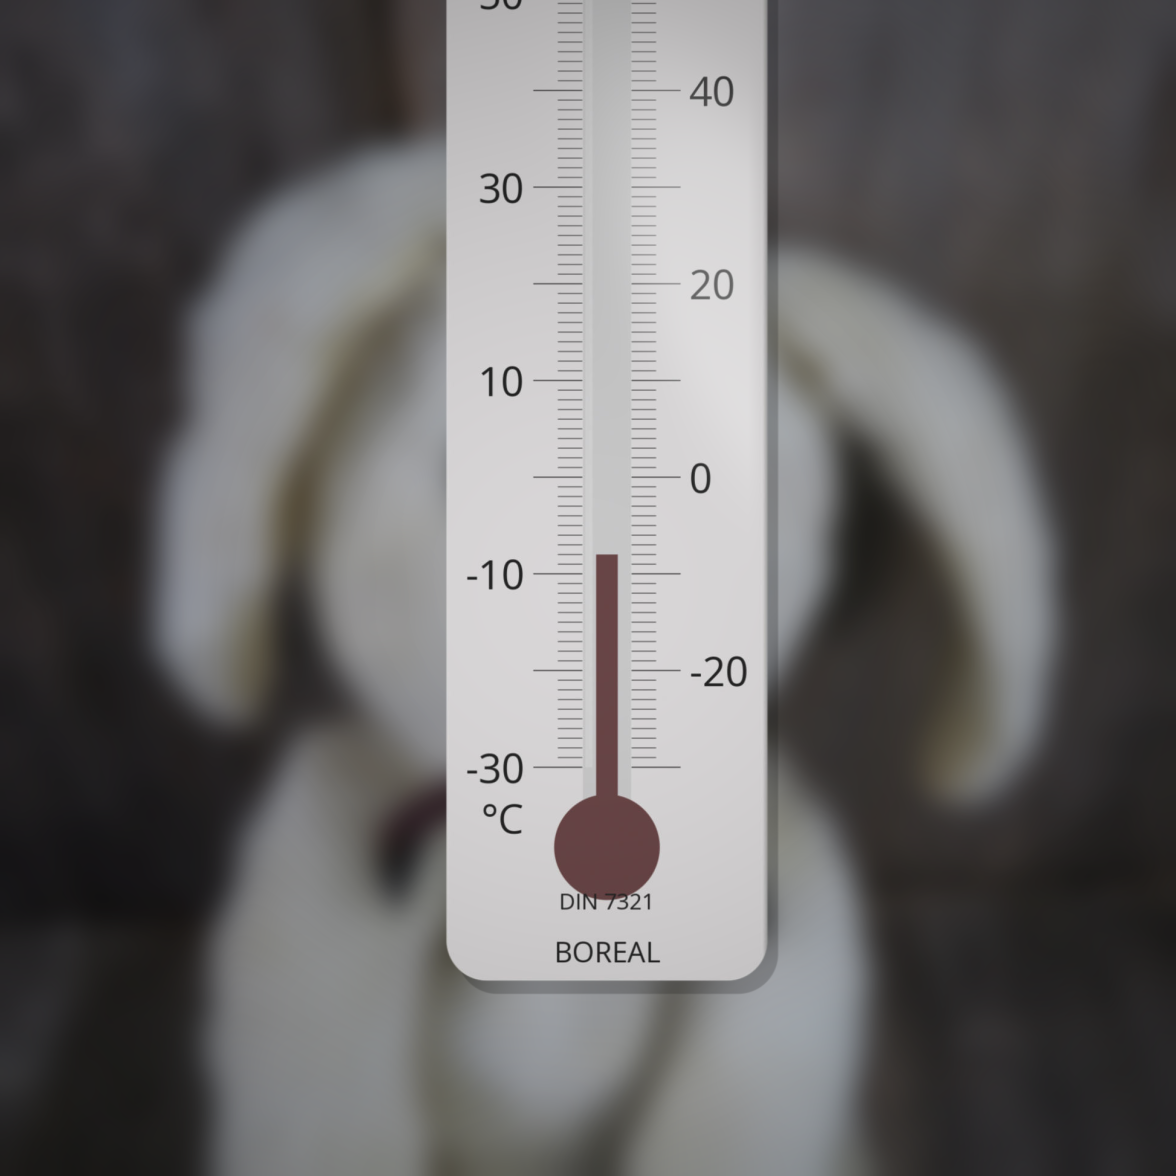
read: -8 °C
